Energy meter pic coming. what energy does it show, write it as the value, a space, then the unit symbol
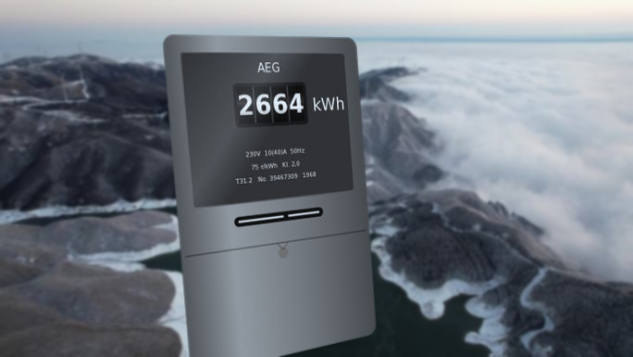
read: 2664 kWh
